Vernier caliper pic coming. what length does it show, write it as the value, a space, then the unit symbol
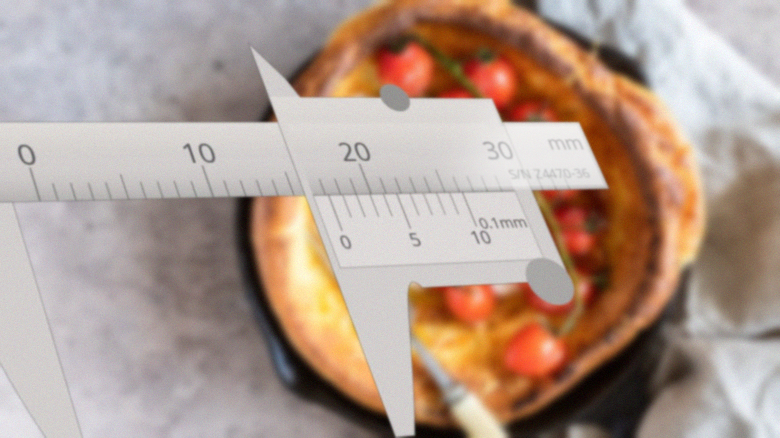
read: 17.2 mm
